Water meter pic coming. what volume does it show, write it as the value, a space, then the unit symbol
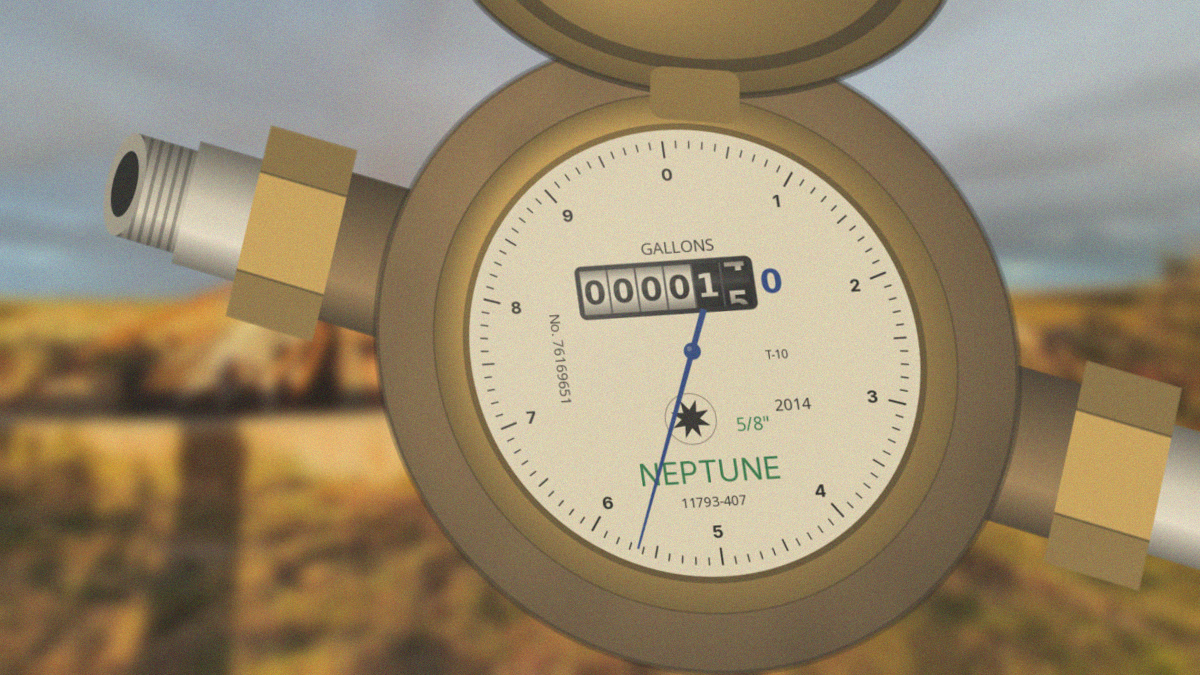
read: 145.6 gal
